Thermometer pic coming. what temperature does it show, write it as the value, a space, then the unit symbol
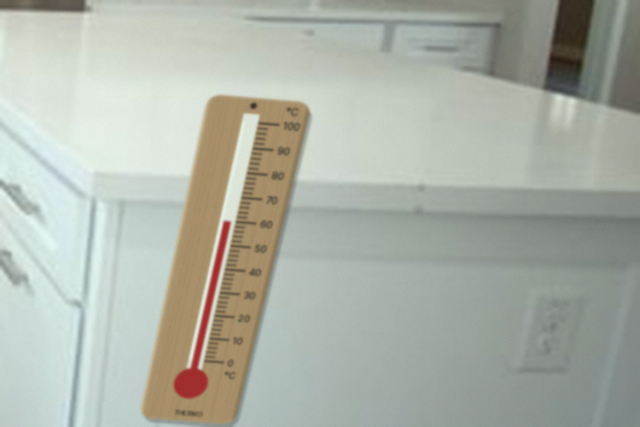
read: 60 °C
